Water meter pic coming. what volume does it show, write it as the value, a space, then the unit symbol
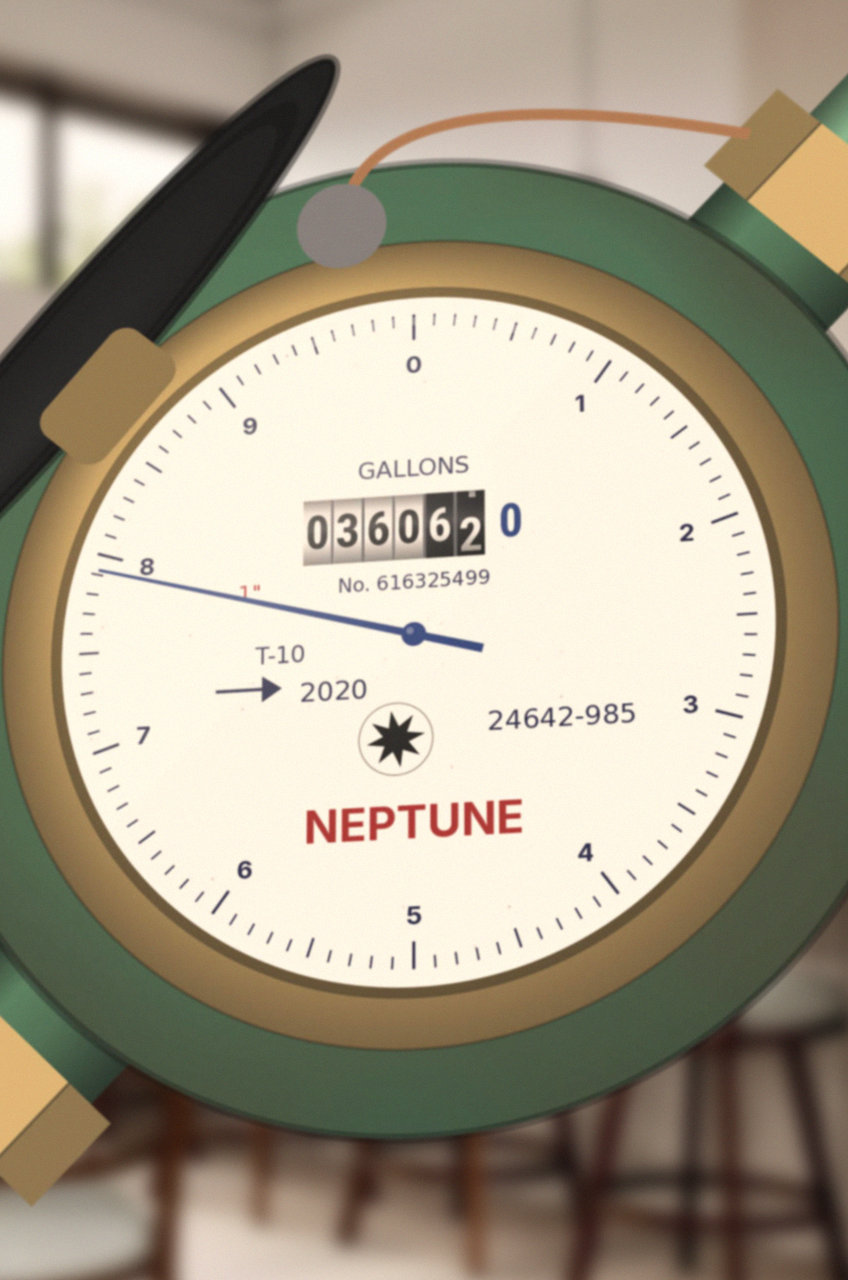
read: 360617.9 gal
